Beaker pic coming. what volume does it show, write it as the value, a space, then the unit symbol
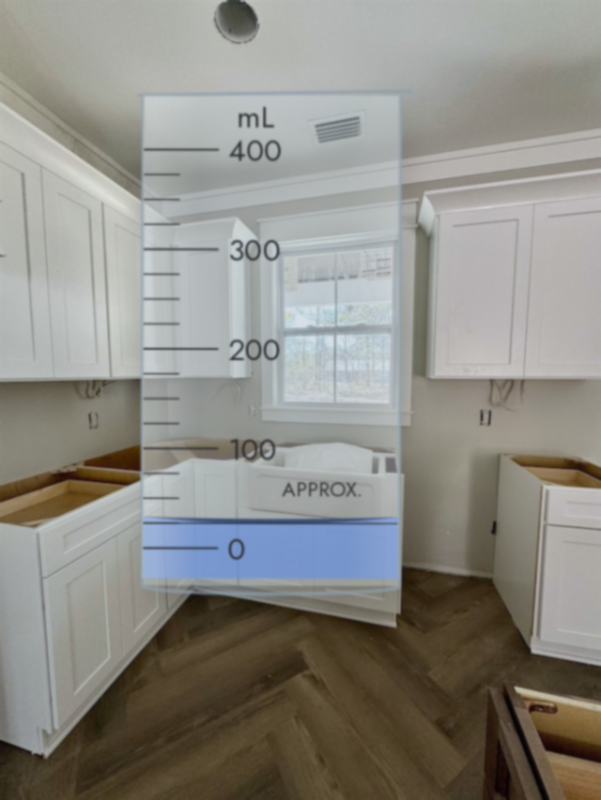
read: 25 mL
